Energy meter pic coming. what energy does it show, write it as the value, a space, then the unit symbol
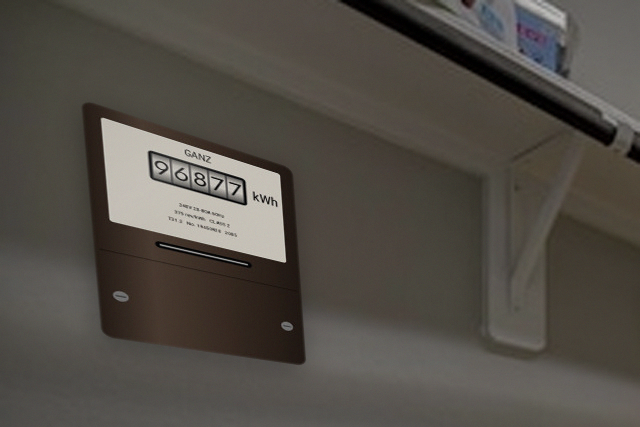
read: 96877 kWh
